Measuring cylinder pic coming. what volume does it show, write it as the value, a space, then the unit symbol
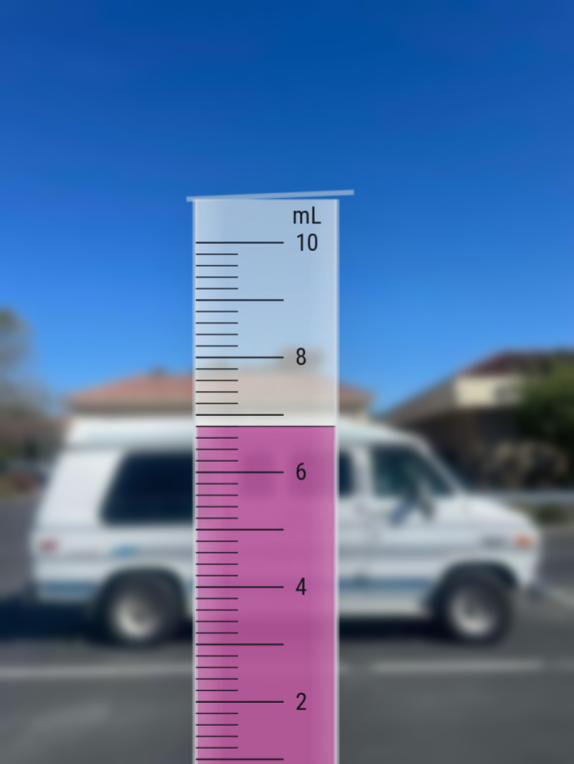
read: 6.8 mL
